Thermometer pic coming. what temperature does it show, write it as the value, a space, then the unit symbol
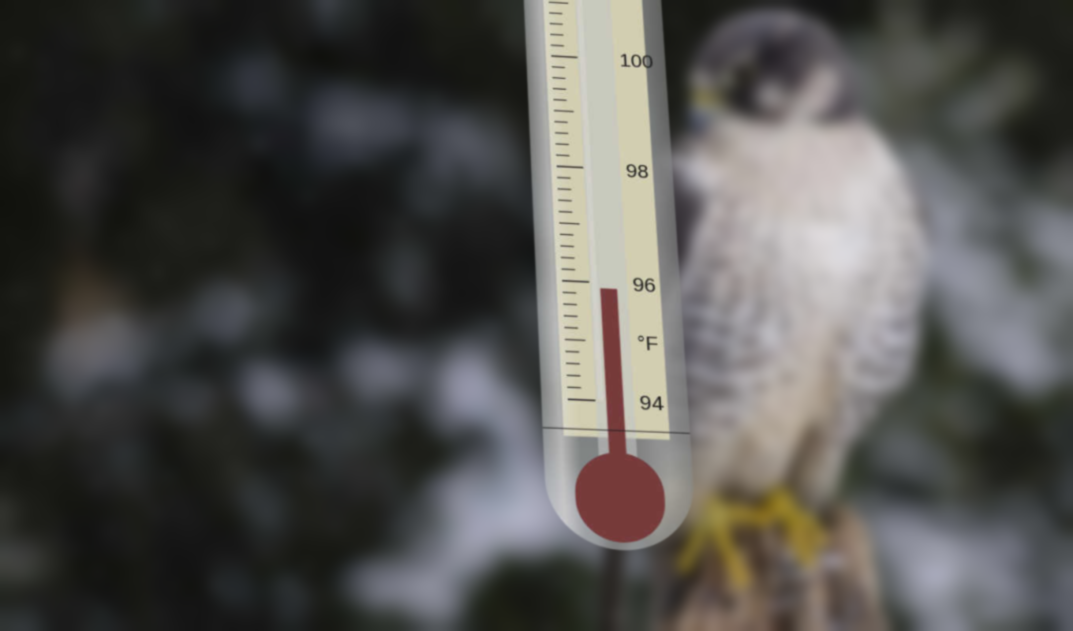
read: 95.9 °F
